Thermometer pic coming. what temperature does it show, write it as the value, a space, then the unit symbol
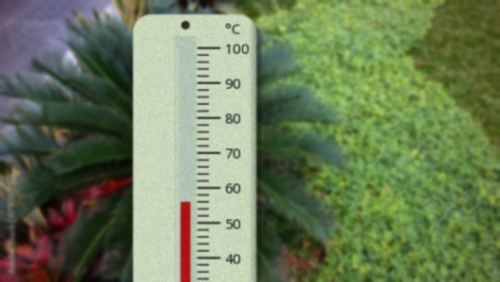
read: 56 °C
